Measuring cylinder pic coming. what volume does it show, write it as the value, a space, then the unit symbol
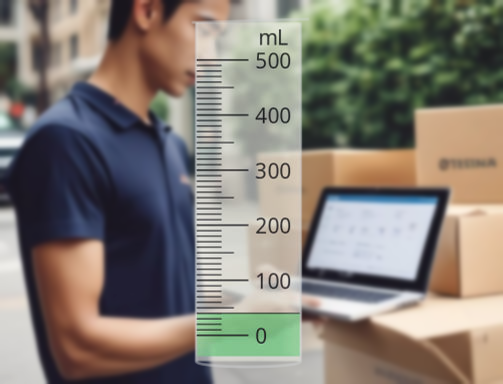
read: 40 mL
